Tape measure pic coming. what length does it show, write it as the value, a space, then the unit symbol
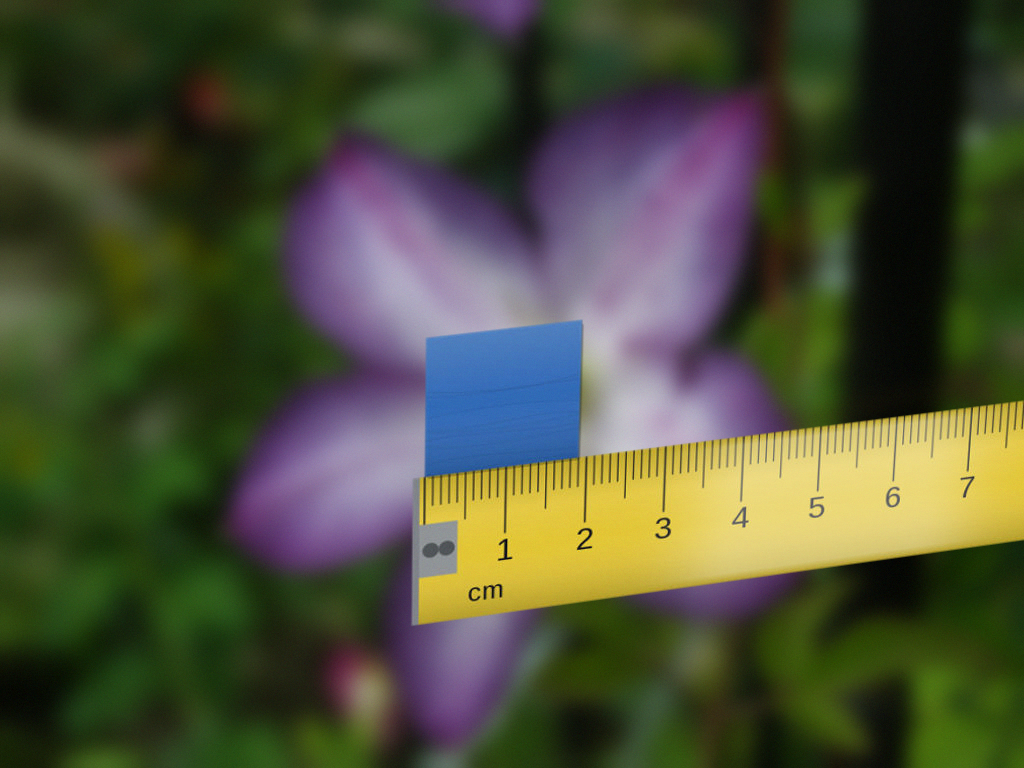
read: 1.9 cm
